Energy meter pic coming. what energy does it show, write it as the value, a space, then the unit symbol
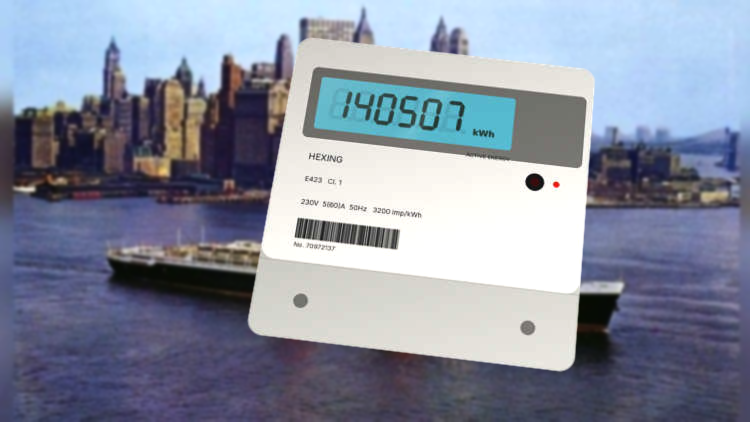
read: 140507 kWh
